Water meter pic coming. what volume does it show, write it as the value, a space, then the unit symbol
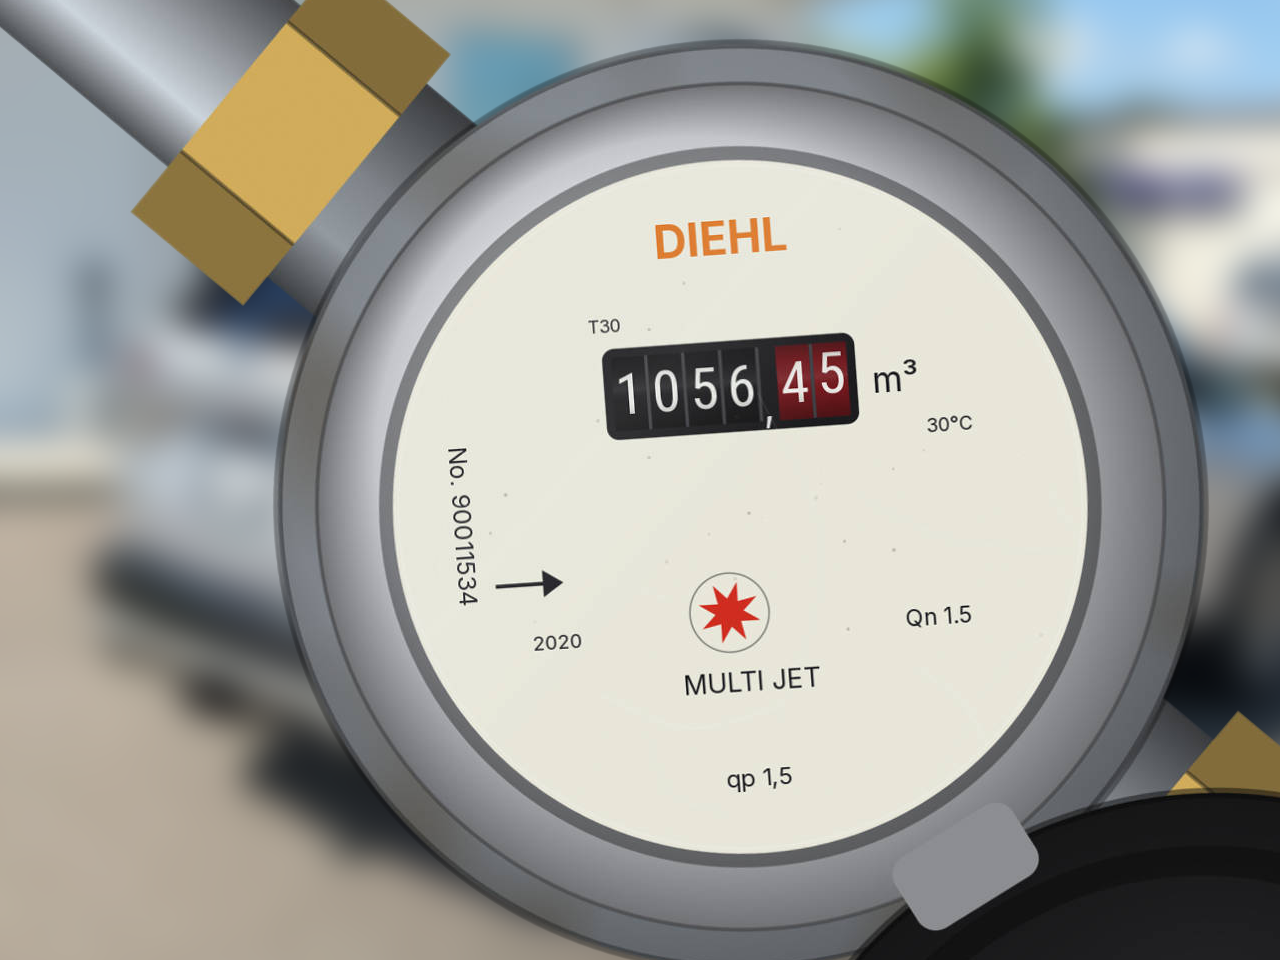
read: 1056.45 m³
